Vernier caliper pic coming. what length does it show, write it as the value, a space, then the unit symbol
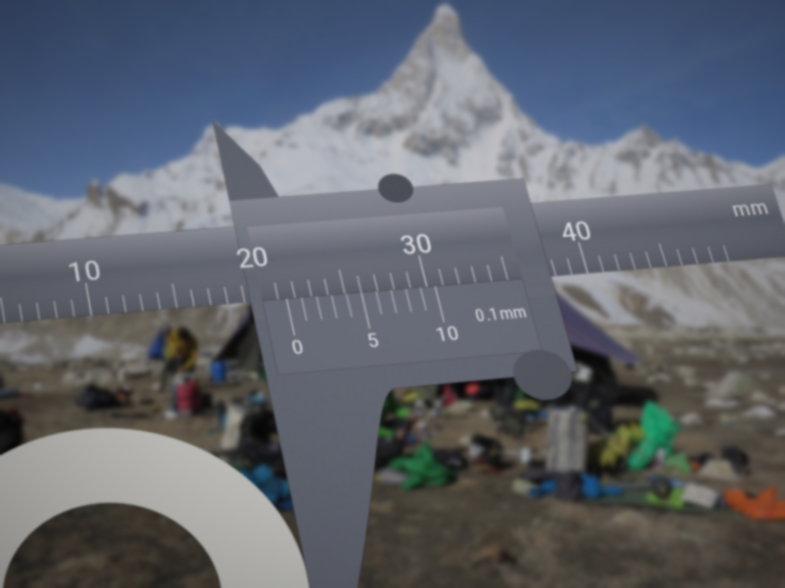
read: 21.5 mm
